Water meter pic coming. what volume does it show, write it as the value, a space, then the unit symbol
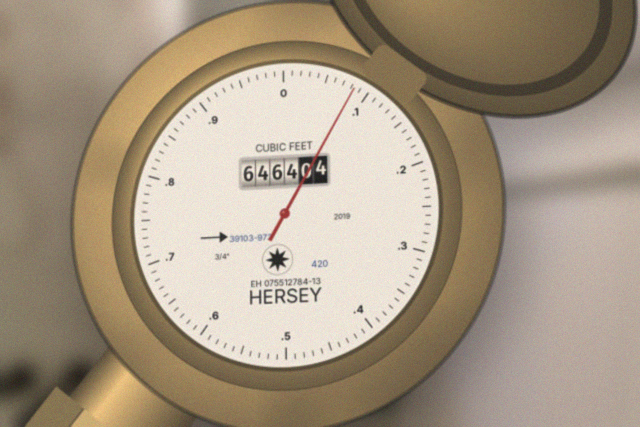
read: 646404.08 ft³
